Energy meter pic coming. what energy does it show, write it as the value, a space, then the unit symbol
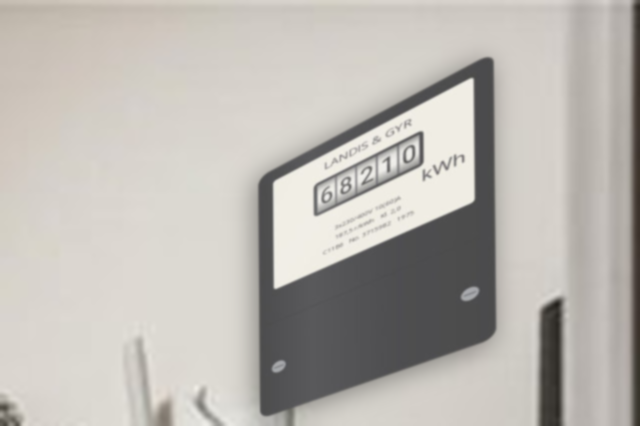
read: 68210 kWh
